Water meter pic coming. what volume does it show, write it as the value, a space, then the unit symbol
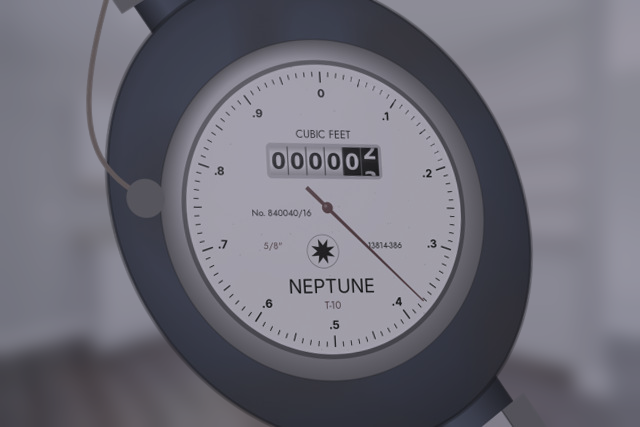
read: 2.37 ft³
